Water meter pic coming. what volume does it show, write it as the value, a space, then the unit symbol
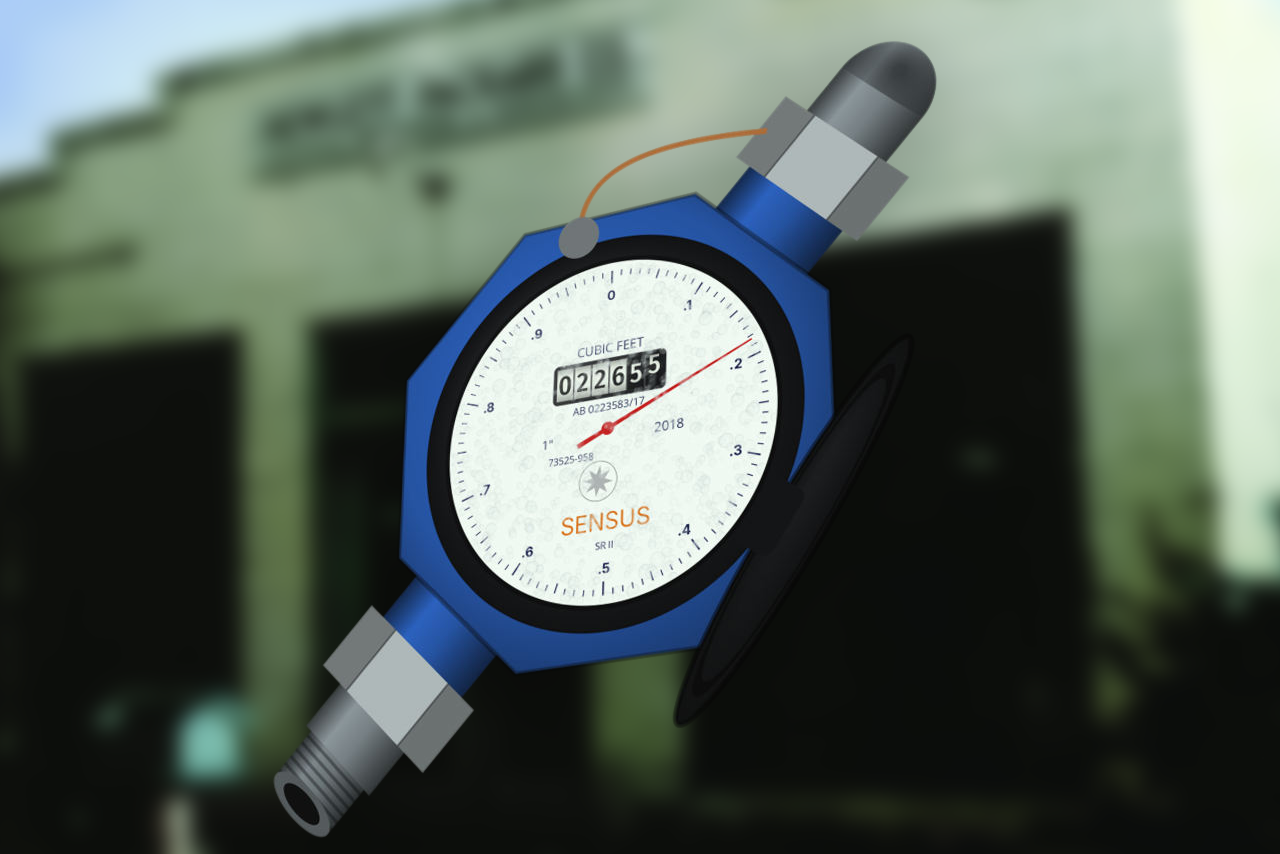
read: 22655.18 ft³
